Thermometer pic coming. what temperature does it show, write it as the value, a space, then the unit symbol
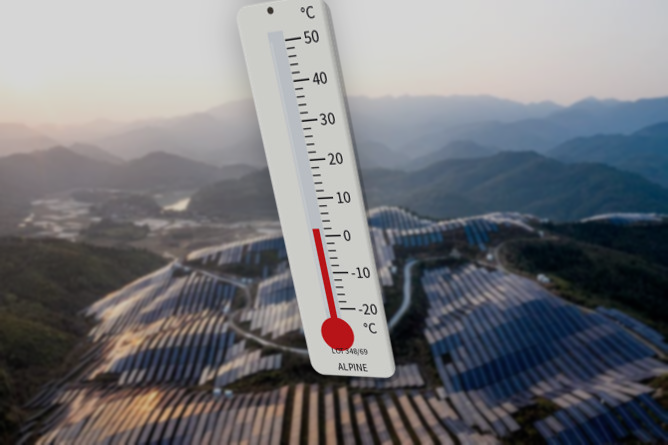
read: 2 °C
